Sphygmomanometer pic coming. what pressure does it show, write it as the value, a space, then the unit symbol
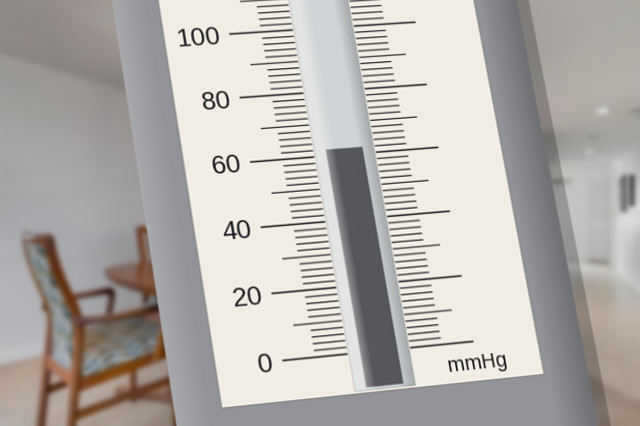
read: 62 mmHg
